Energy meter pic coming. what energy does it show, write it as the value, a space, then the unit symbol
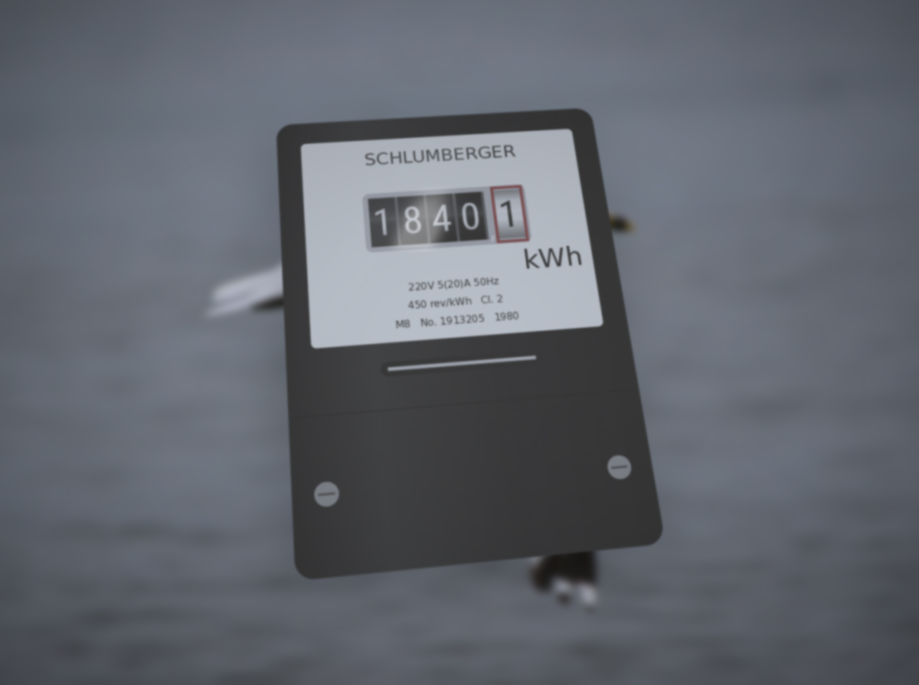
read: 1840.1 kWh
